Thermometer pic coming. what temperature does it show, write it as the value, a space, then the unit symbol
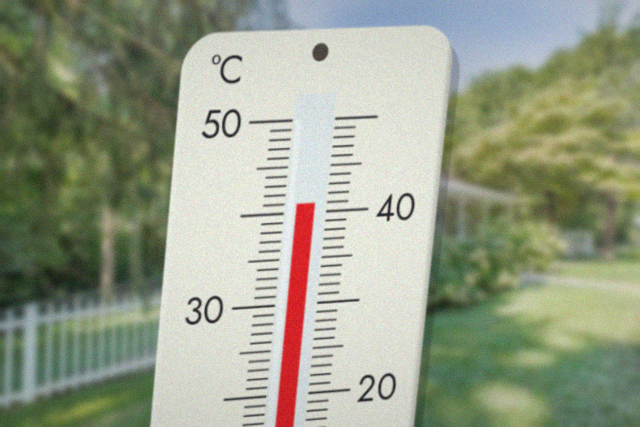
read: 41 °C
